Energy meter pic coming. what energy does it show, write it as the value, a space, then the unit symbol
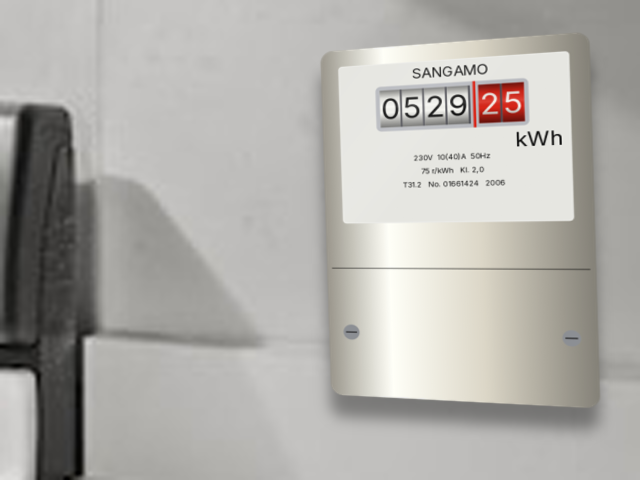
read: 529.25 kWh
